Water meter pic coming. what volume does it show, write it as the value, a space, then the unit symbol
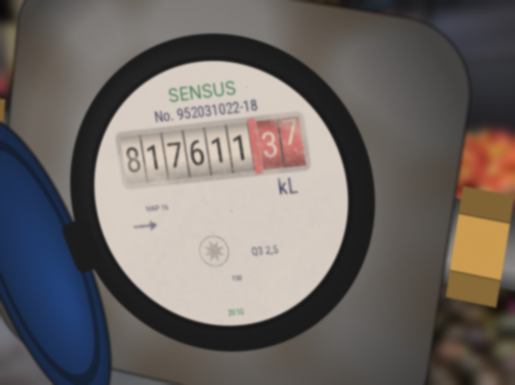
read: 817611.37 kL
